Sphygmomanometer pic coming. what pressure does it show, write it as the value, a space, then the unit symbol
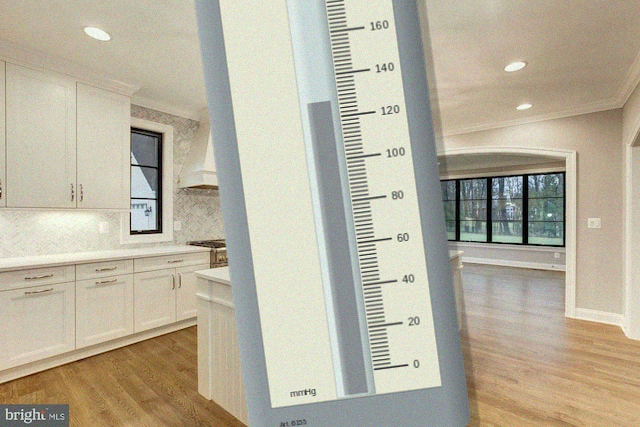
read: 128 mmHg
